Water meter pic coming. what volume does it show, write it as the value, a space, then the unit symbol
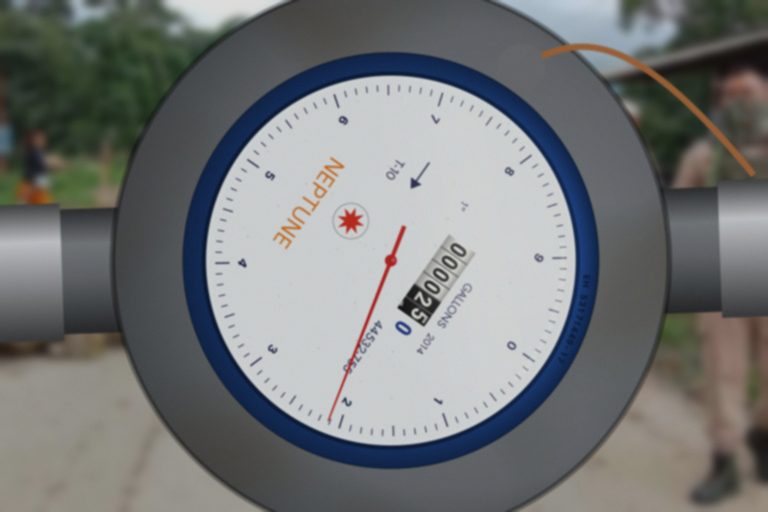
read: 252.1 gal
